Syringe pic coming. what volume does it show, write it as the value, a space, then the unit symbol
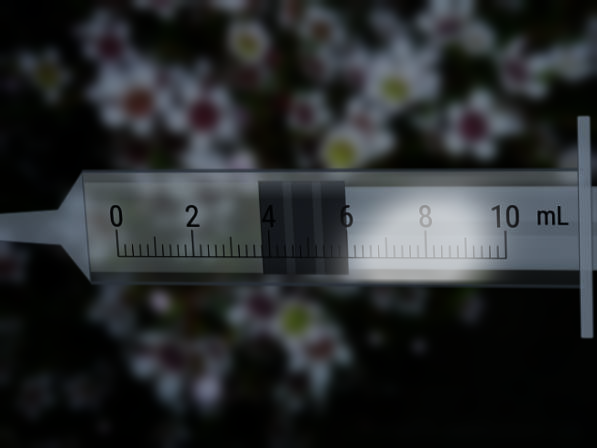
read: 3.8 mL
